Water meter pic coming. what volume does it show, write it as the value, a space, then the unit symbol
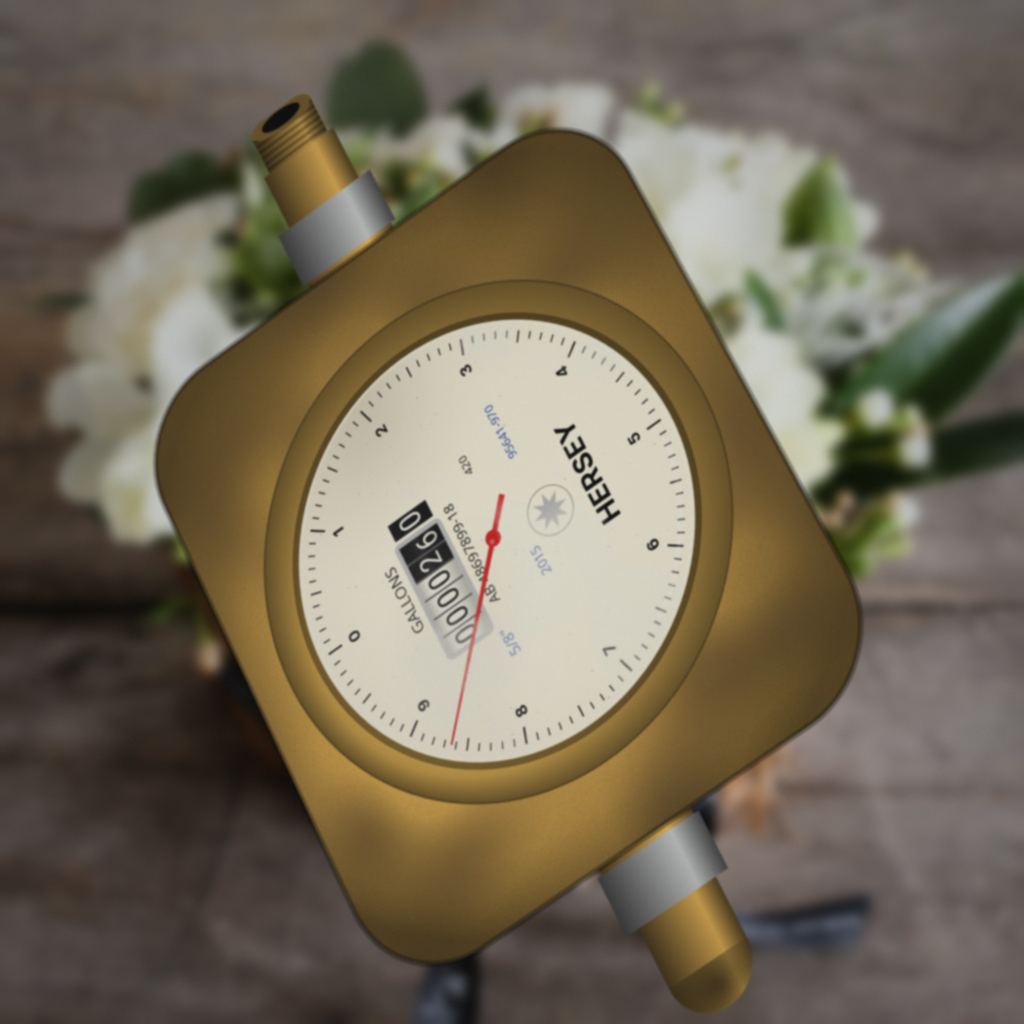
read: 258.6 gal
